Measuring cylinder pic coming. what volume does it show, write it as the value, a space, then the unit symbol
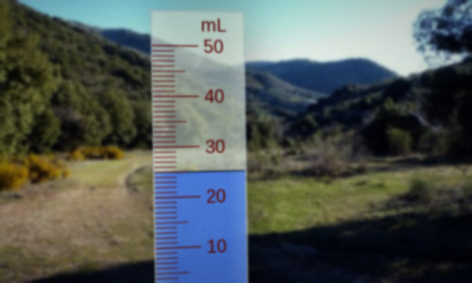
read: 25 mL
